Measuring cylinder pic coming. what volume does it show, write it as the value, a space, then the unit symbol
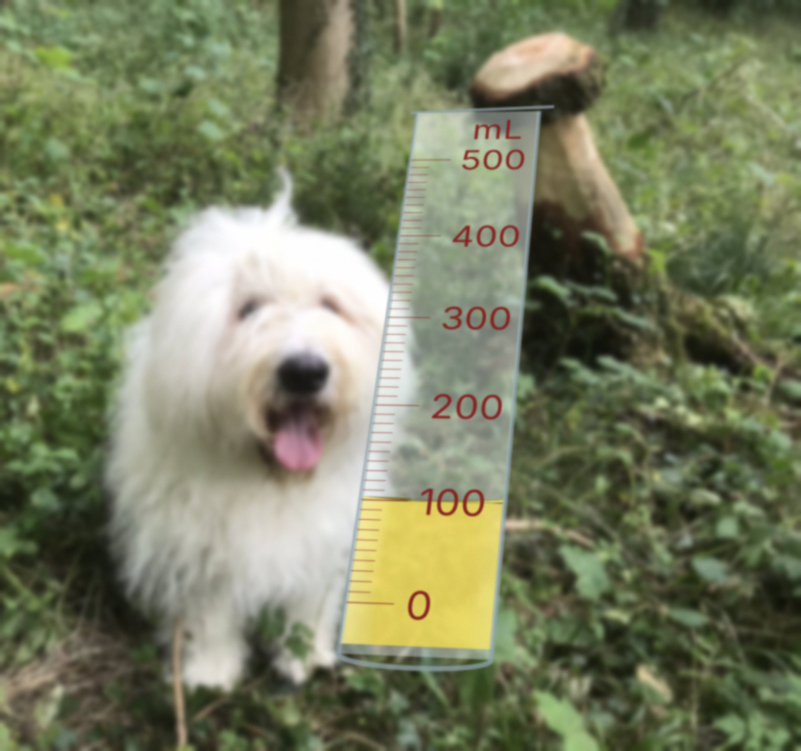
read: 100 mL
